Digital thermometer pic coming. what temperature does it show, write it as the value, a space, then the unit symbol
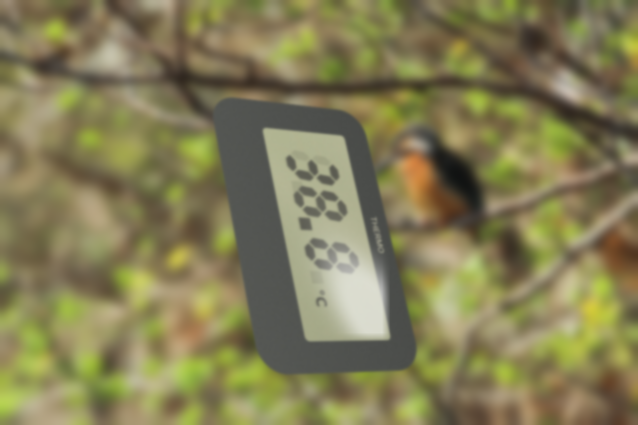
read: 38.8 °C
